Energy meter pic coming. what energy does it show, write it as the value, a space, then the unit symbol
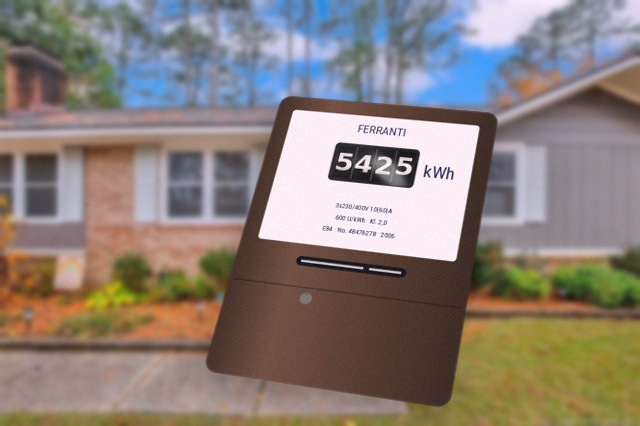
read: 5425 kWh
